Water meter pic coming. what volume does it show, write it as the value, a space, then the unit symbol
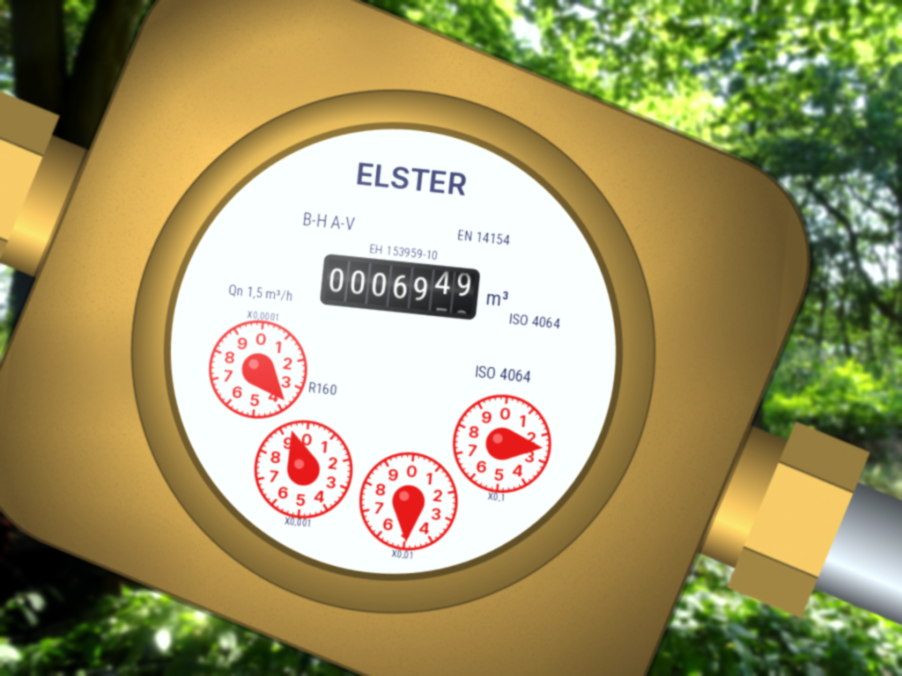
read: 6949.2493 m³
